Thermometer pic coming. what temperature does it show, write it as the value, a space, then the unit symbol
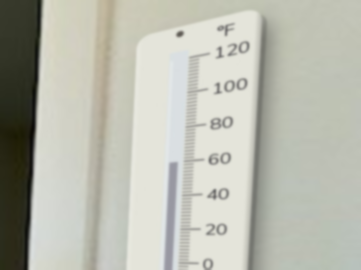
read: 60 °F
